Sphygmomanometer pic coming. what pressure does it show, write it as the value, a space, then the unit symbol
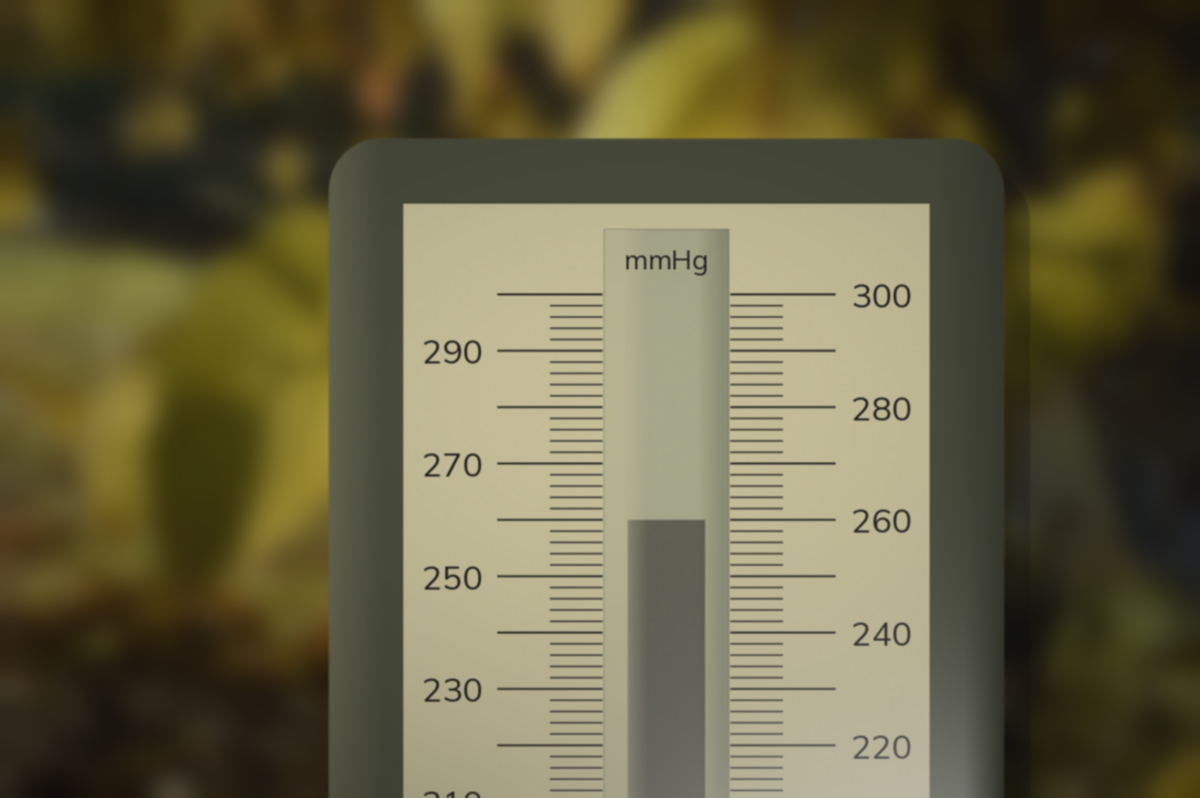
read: 260 mmHg
